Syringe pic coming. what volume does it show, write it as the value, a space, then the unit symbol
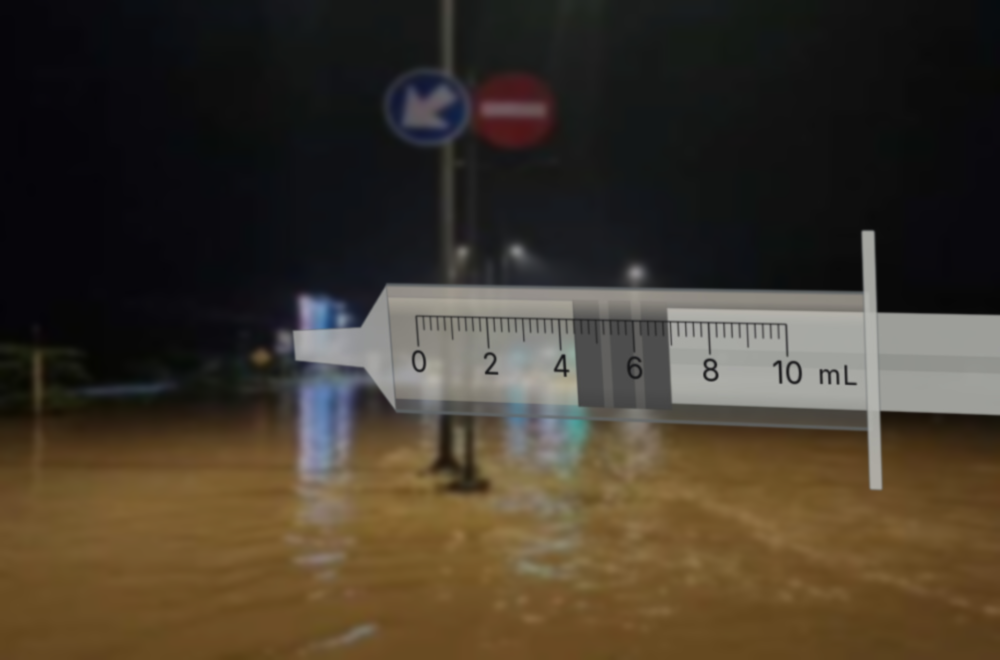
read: 4.4 mL
